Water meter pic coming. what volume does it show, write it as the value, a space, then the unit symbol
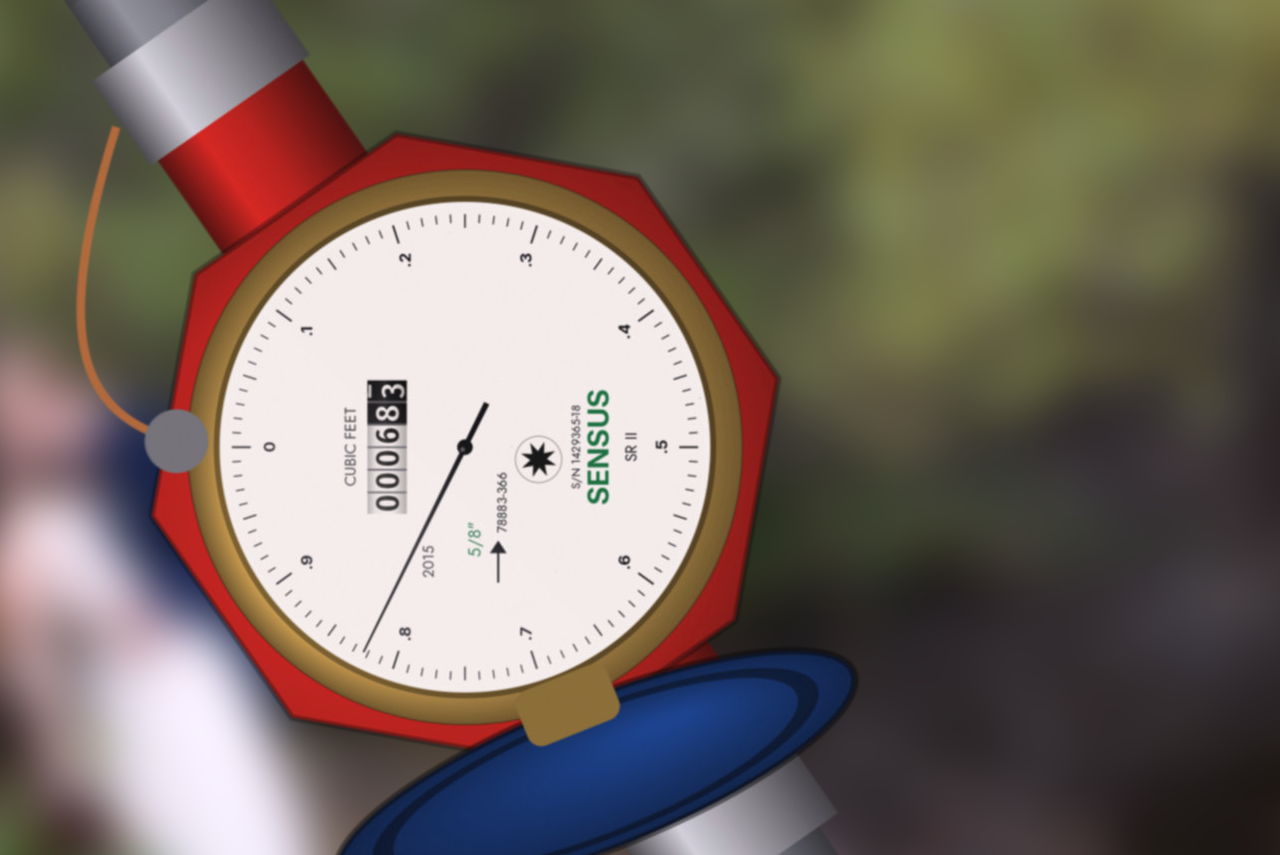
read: 682.82 ft³
